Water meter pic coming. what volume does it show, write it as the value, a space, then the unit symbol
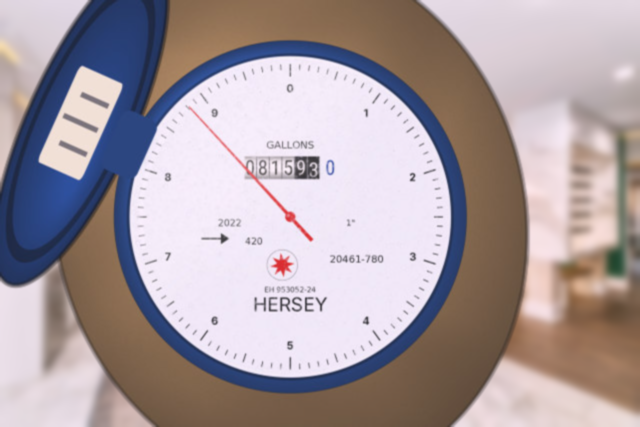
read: 815928.8 gal
